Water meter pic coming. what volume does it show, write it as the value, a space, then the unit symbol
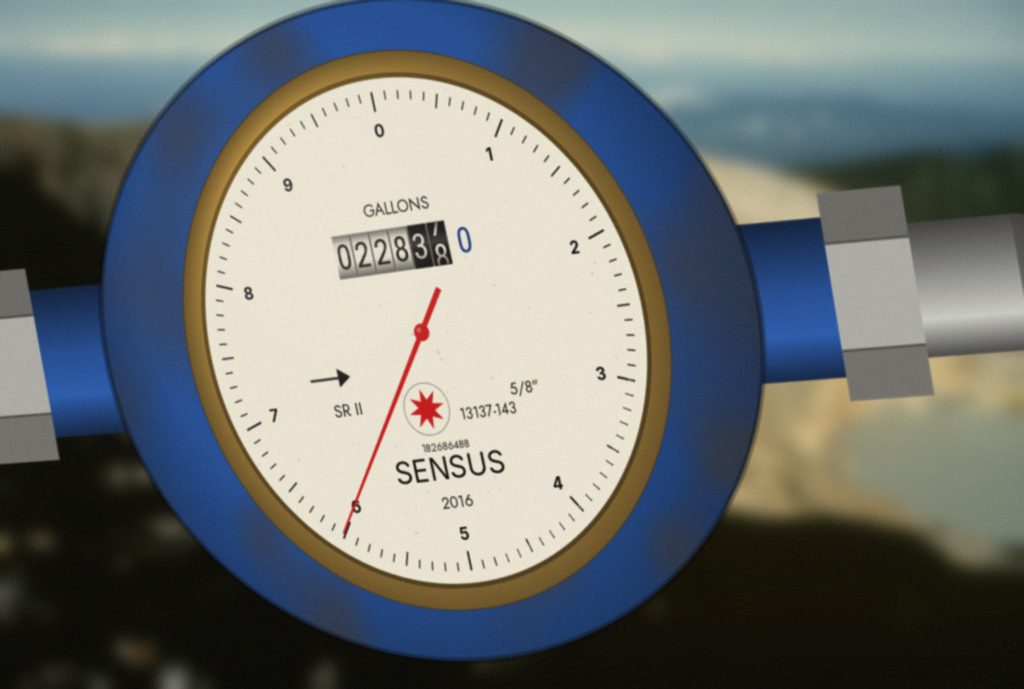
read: 228376.0 gal
